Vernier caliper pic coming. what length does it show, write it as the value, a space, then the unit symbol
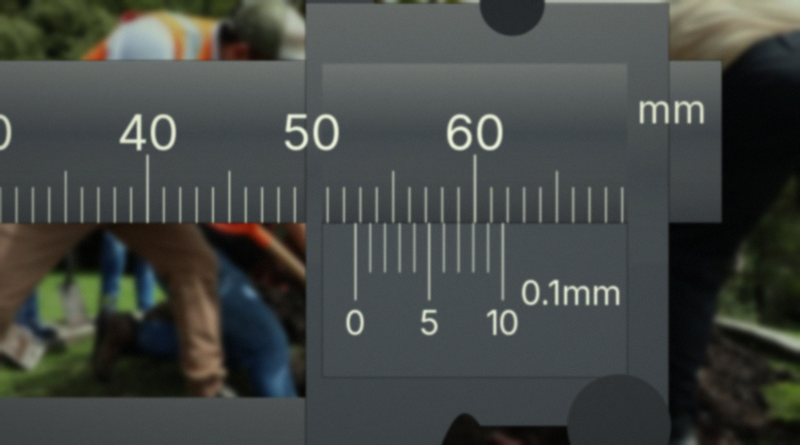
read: 52.7 mm
